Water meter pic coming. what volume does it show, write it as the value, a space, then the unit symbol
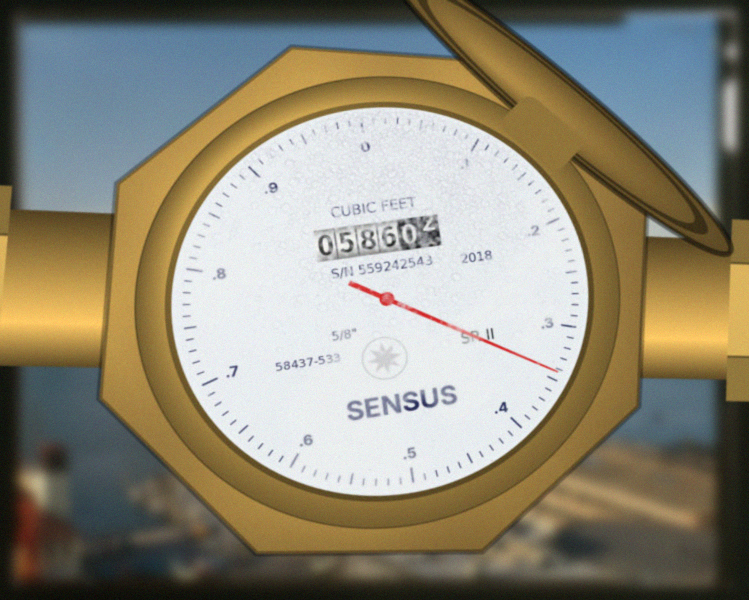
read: 58602.34 ft³
